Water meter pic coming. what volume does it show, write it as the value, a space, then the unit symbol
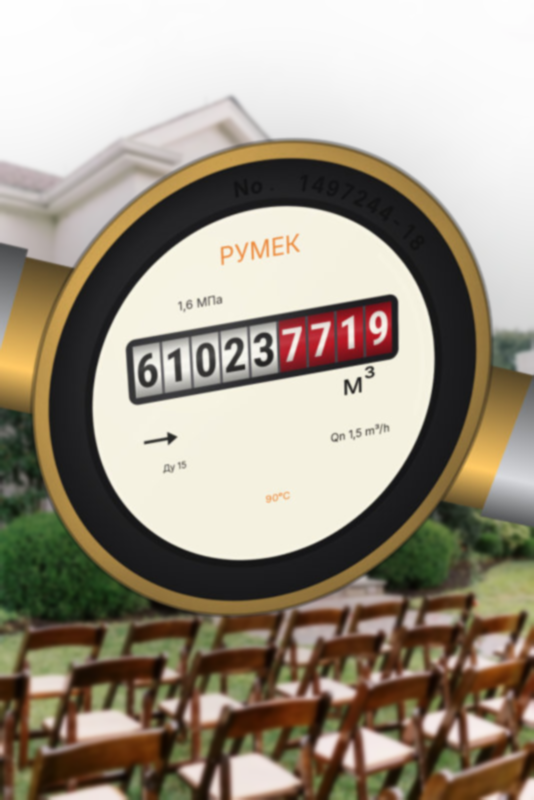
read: 61023.7719 m³
